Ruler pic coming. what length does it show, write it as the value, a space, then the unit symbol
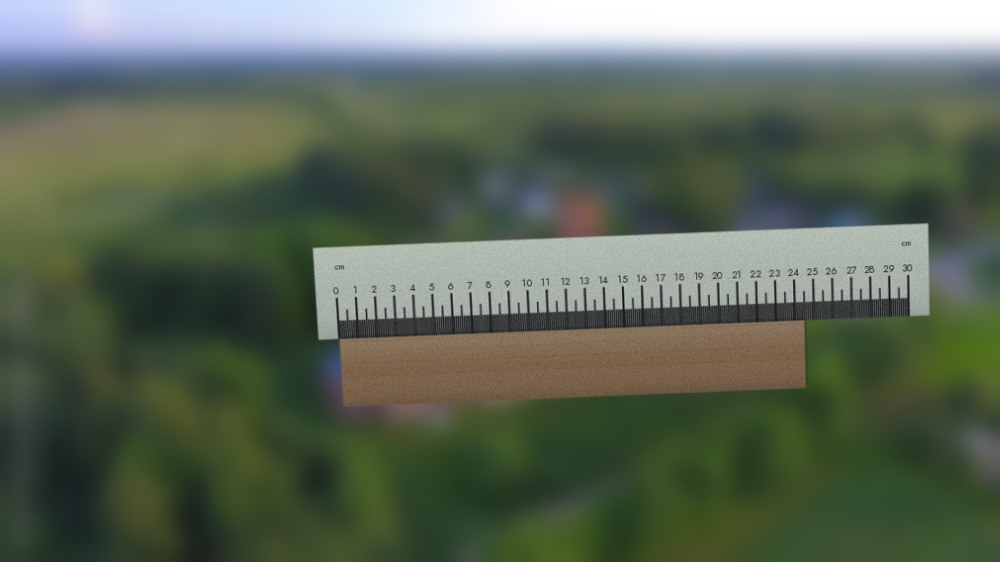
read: 24.5 cm
